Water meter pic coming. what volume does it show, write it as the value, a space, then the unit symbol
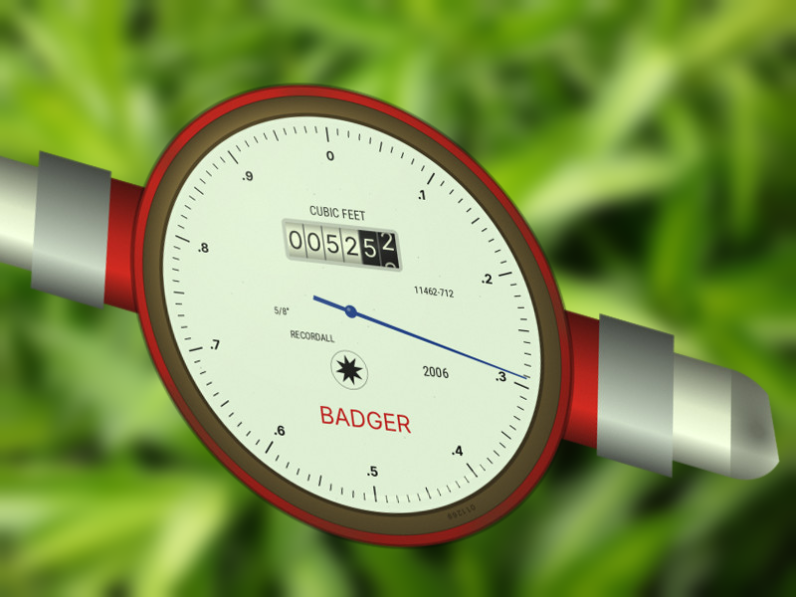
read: 5252.29 ft³
